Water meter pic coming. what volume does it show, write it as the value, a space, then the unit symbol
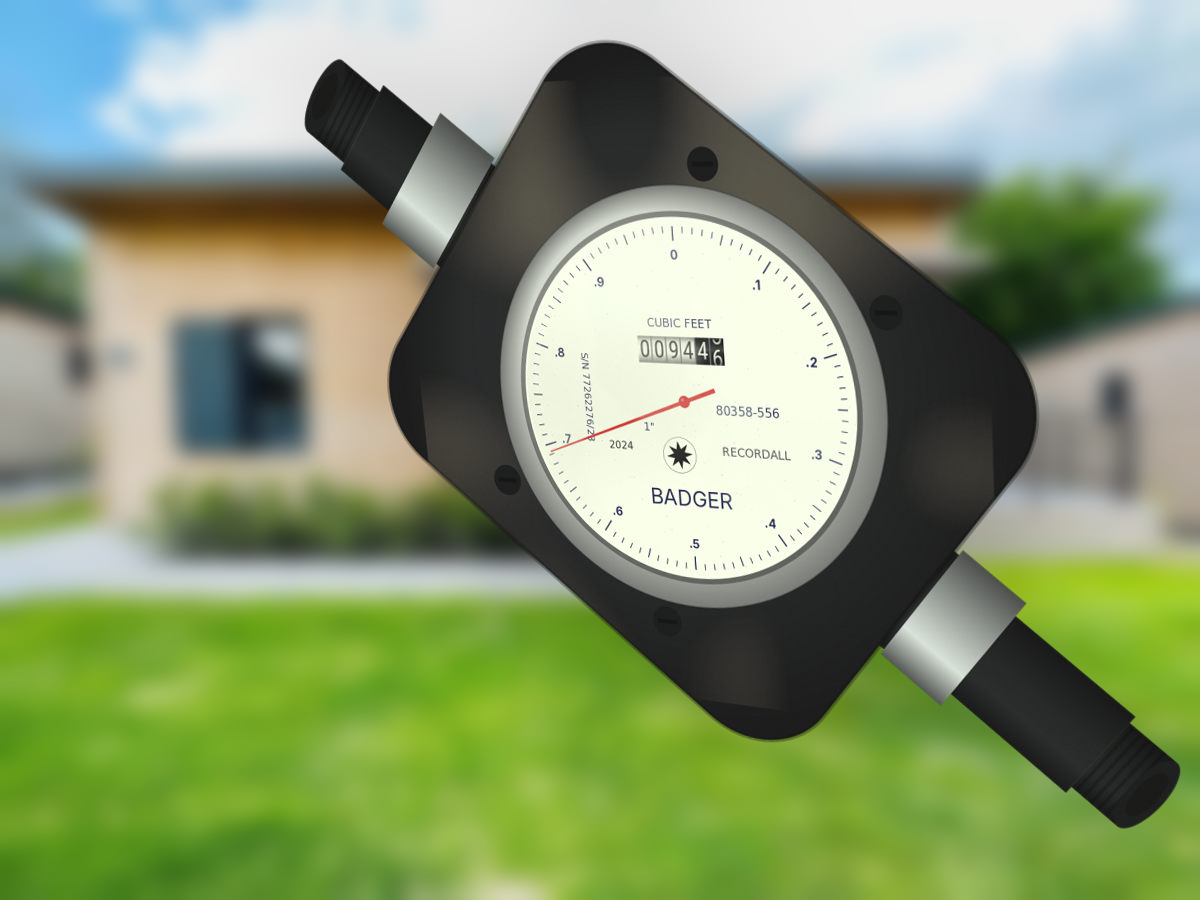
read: 9445.69 ft³
